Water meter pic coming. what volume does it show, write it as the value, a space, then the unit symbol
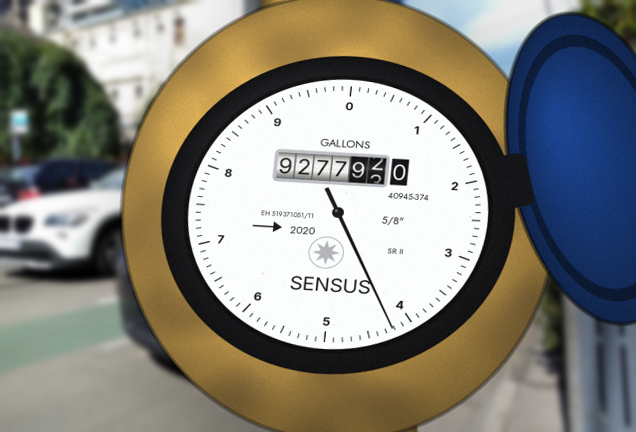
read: 9277924.2 gal
